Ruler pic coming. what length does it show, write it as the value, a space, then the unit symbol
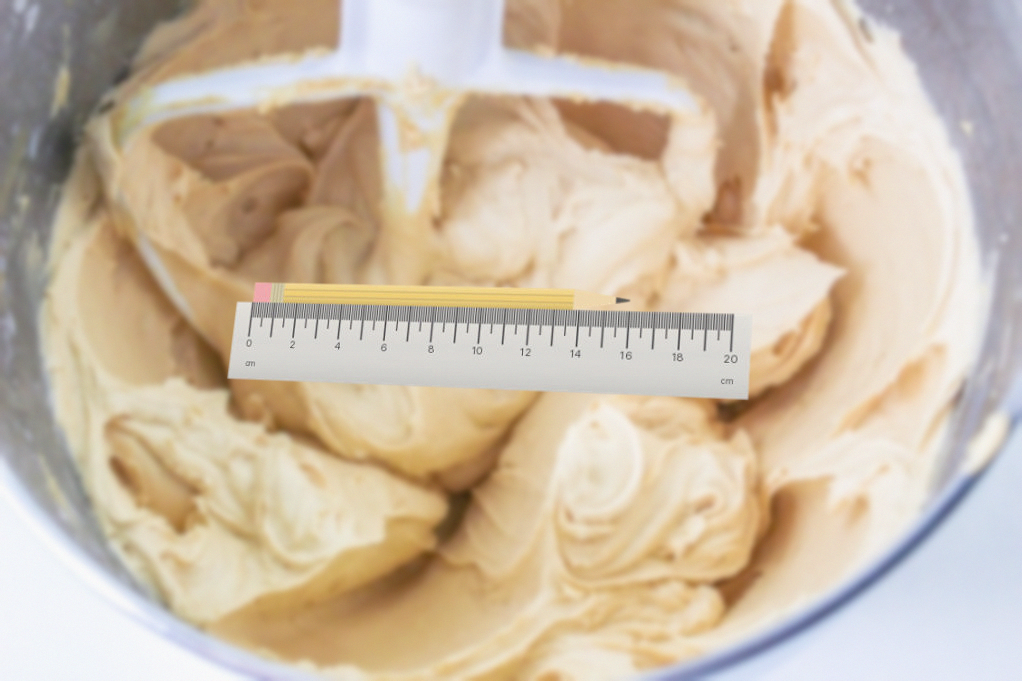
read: 16 cm
